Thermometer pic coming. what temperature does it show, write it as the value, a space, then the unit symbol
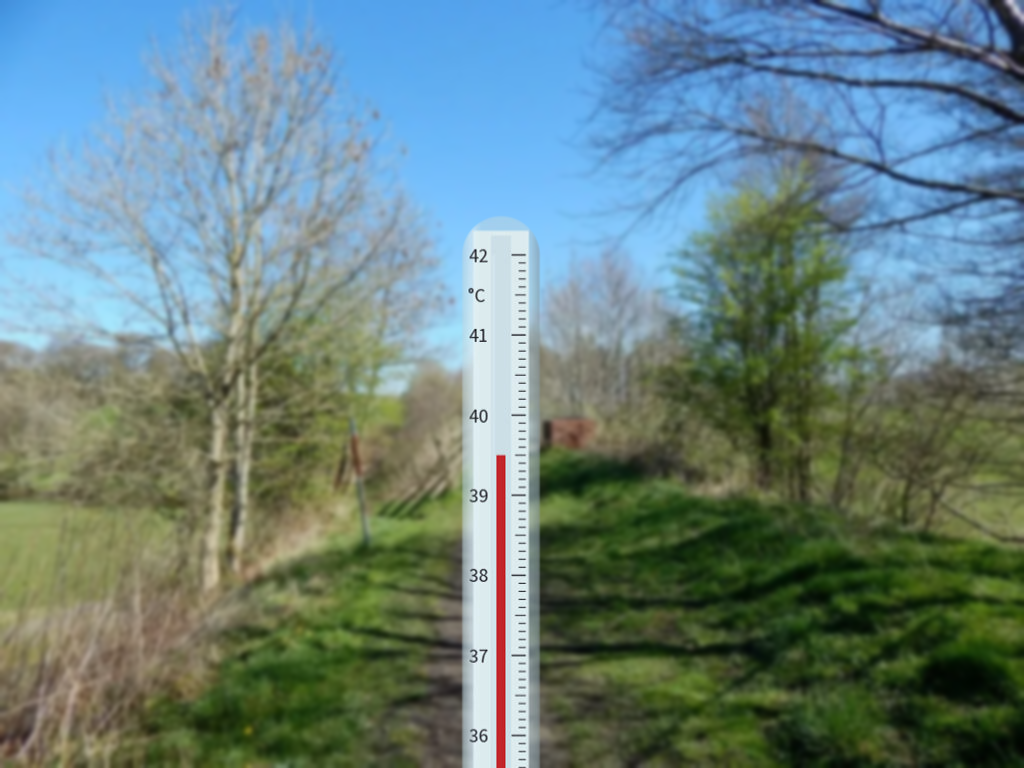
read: 39.5 °C
